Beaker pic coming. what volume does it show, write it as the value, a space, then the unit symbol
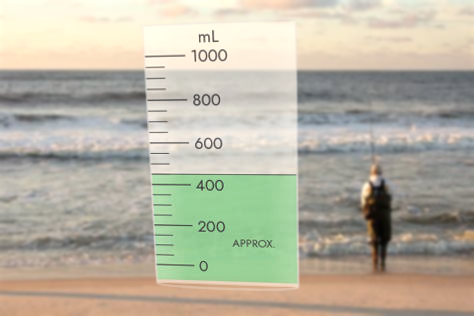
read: 450 mL
